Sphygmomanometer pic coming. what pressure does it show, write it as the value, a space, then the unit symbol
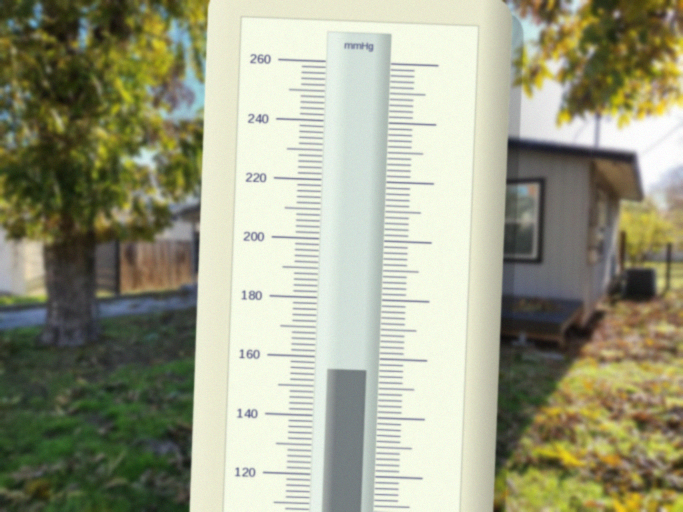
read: 156 mmHg
